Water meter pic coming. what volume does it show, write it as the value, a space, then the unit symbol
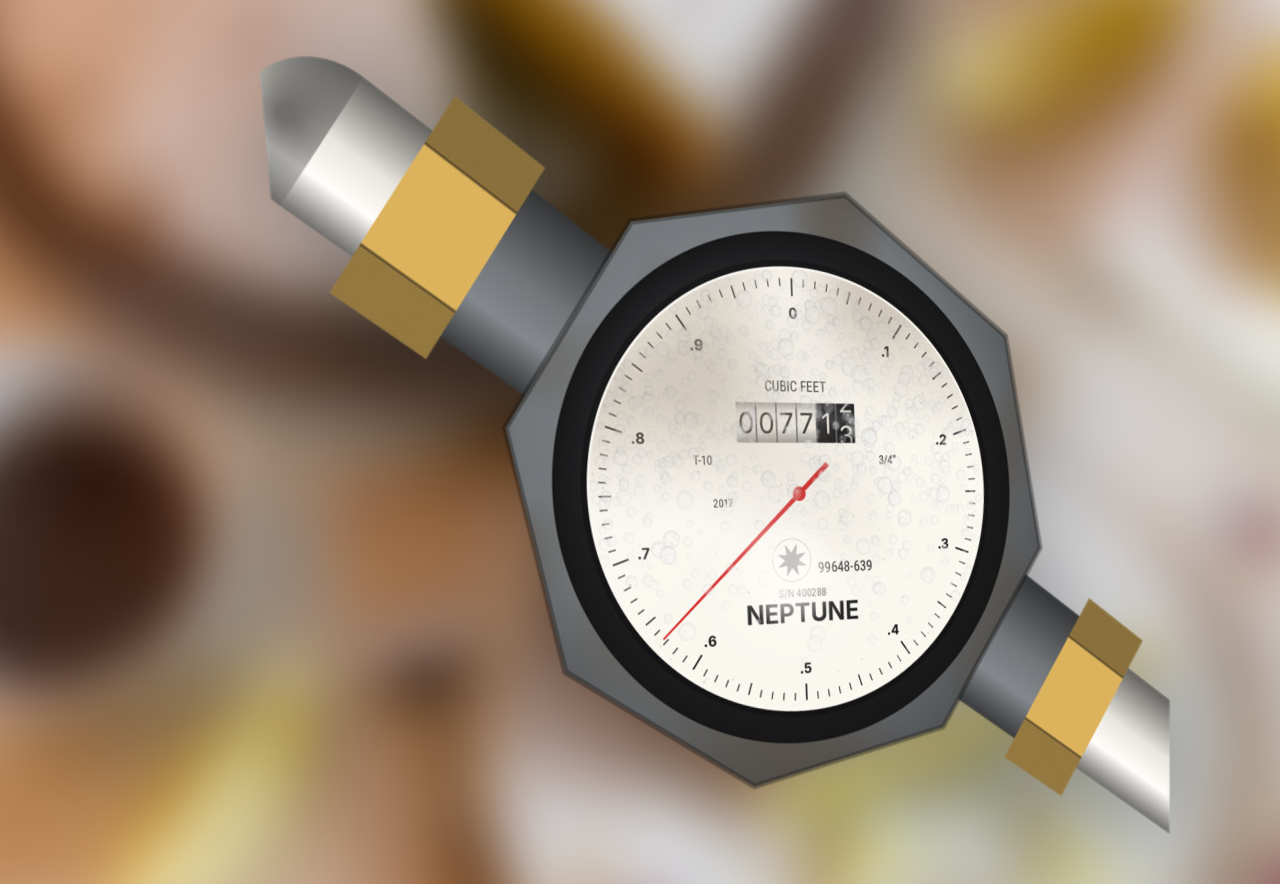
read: 7712.63 ft³
